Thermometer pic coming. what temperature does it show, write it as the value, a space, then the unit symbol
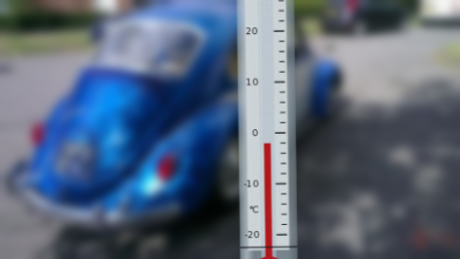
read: -2 °C
